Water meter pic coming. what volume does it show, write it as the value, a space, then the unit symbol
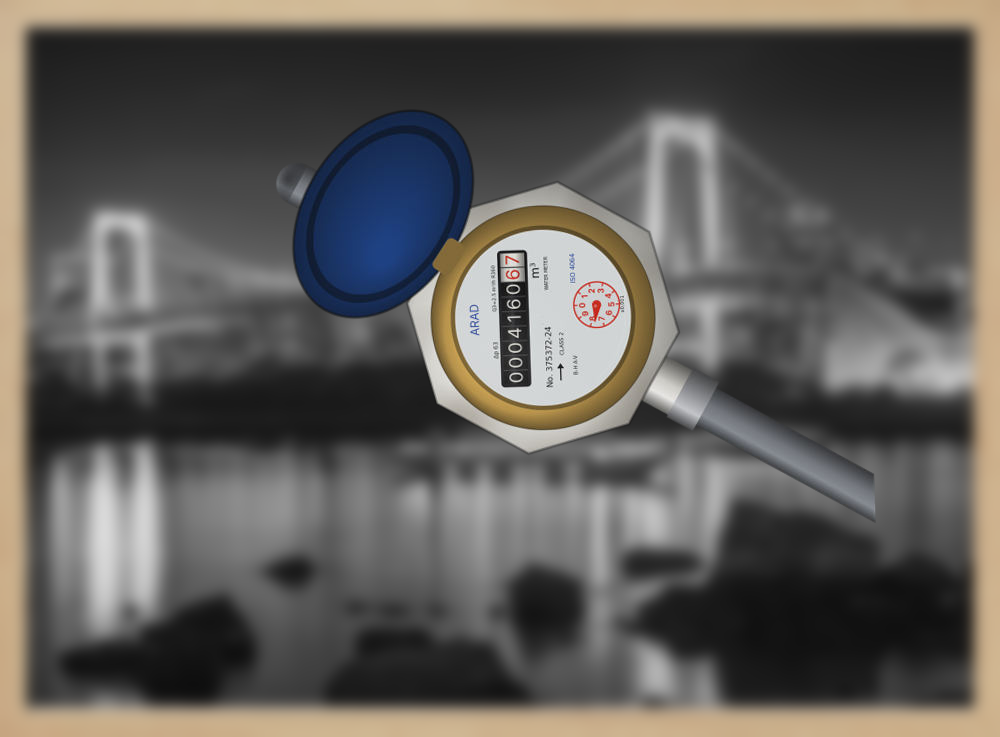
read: 4160.677 m³
